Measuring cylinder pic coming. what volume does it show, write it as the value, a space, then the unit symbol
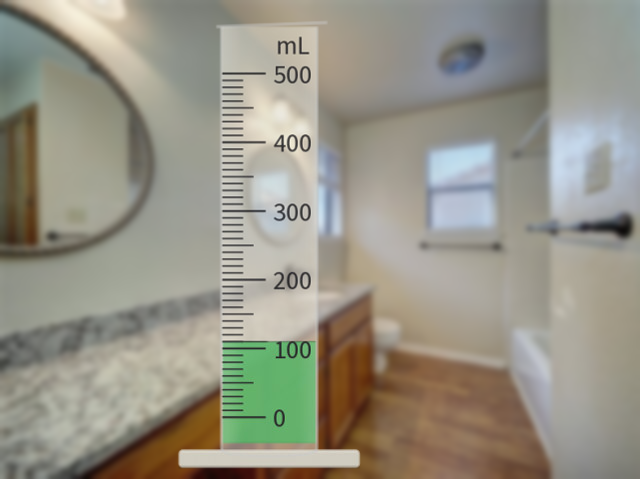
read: 110 mL
